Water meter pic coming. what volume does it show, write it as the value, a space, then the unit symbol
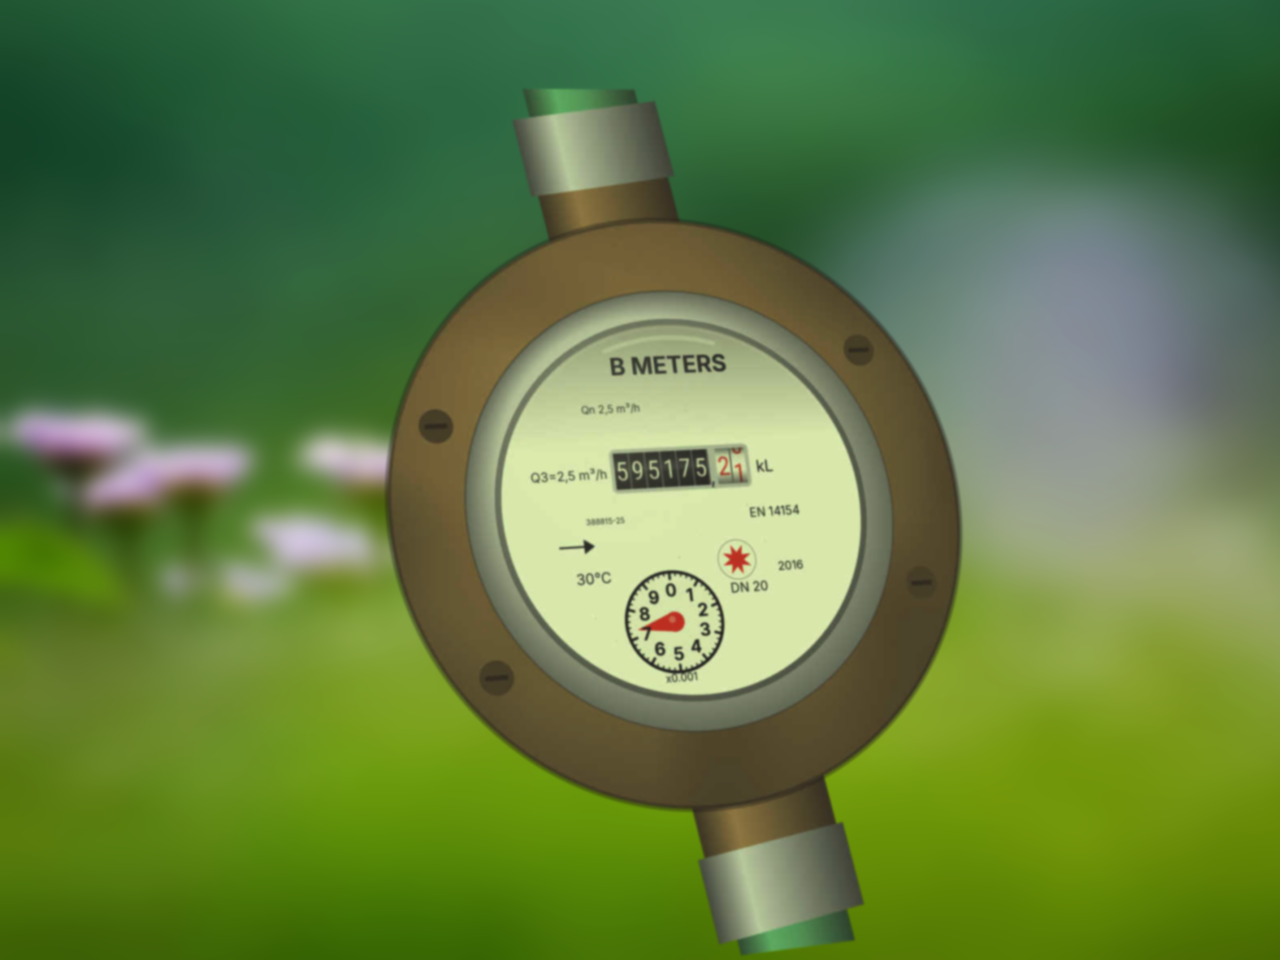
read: 595175.207 kL
